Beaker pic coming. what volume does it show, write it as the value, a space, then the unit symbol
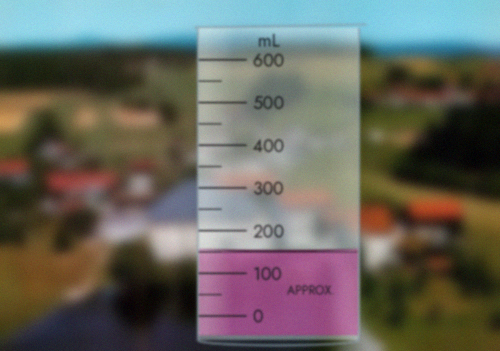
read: 150 mL
